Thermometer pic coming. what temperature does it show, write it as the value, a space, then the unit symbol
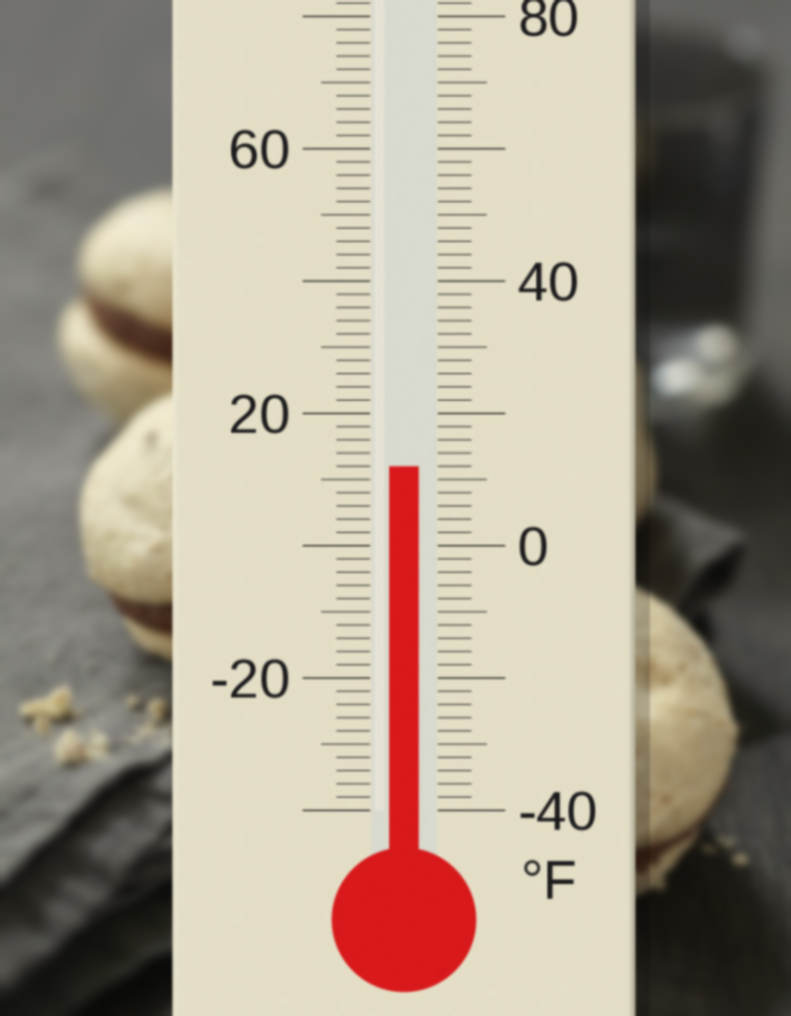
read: 12 °F
